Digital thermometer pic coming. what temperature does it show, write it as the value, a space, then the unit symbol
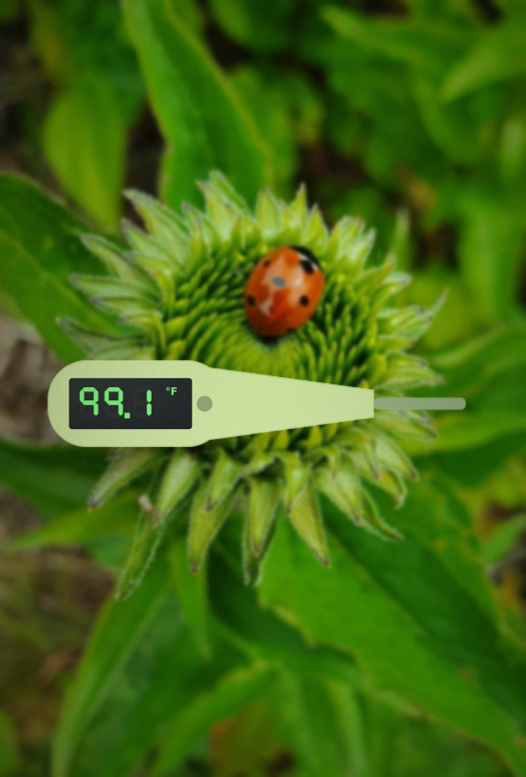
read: 99.1 °F
